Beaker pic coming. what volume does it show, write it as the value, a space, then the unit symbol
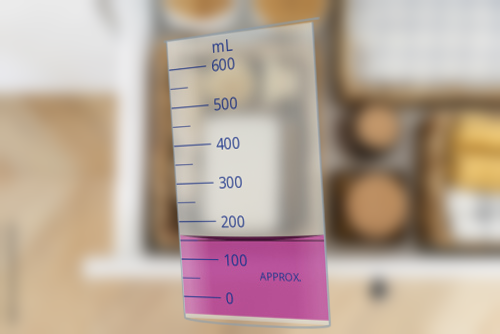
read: 150 mL
